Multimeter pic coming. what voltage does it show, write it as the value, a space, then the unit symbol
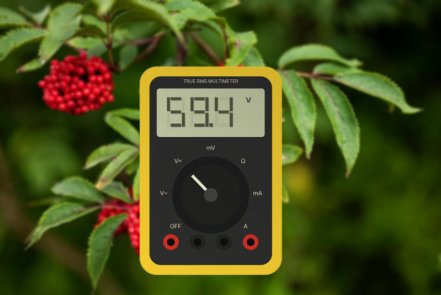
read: 59.4 V
